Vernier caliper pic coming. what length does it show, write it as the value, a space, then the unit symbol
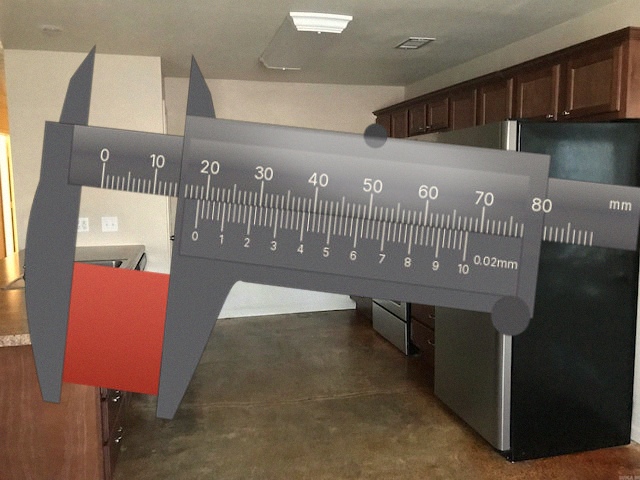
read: 18.5 mm
